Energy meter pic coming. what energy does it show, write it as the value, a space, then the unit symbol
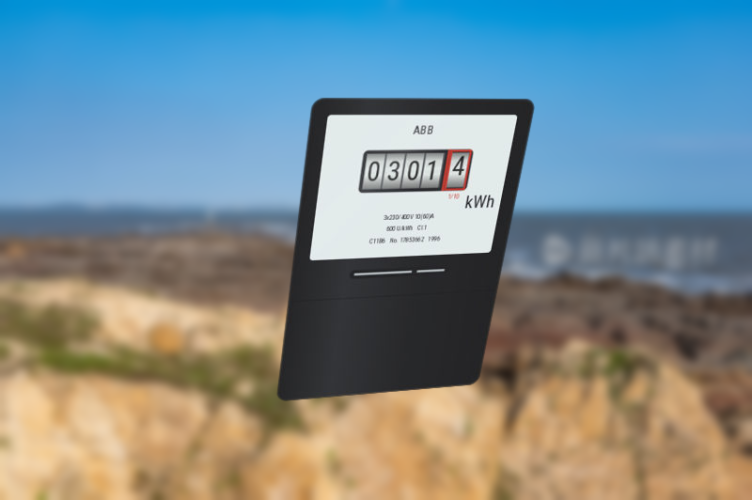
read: 301.4 kWh
